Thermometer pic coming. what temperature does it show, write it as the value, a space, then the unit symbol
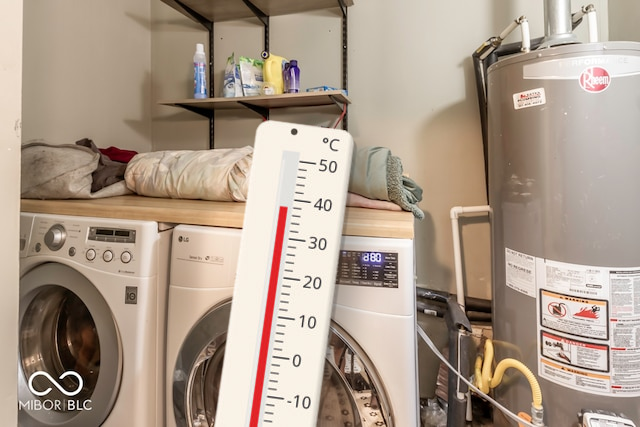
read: 38 °C
